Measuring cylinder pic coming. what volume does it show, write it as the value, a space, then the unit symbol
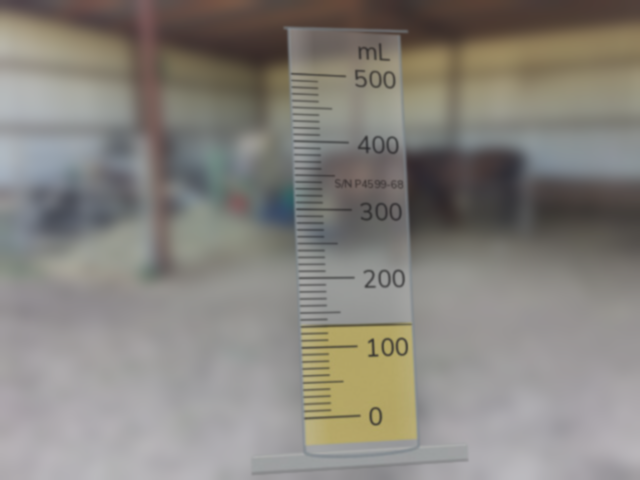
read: 130 mL
